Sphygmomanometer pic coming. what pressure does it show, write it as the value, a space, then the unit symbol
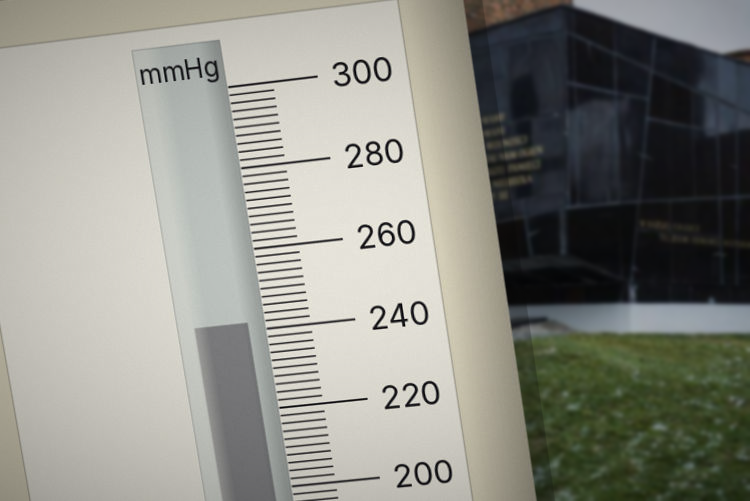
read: 242 mmHg
